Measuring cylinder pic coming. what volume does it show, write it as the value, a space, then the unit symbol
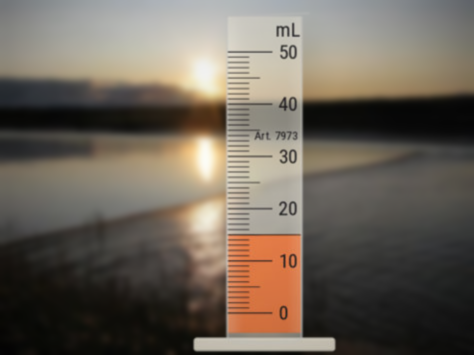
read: 15 mL
